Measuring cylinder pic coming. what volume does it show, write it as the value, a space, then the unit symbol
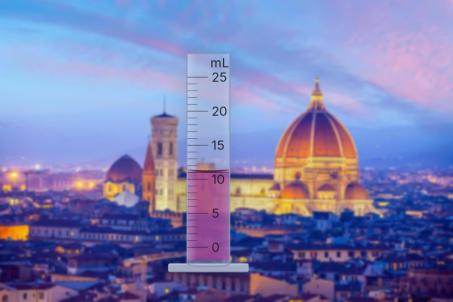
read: 11 mL
